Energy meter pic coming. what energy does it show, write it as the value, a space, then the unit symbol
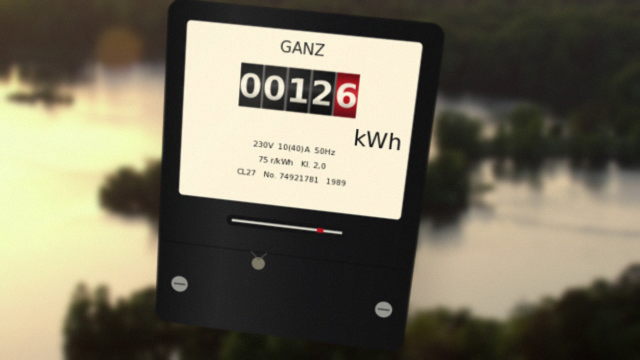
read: 12.6 kWh
